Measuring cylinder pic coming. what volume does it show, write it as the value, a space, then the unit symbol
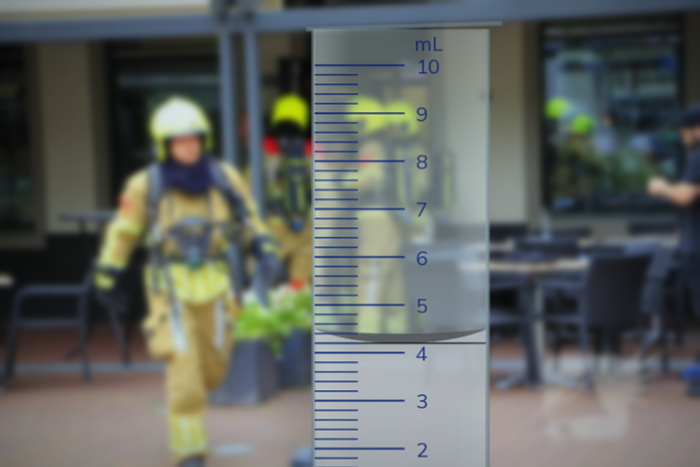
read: 4.2 mL
